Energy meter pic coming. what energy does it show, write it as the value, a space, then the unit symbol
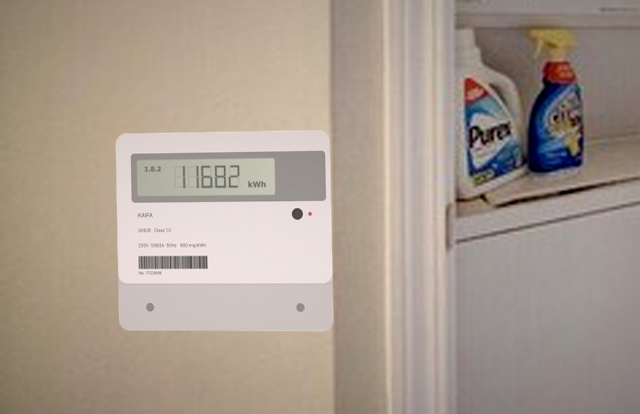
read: 11682 kWh
